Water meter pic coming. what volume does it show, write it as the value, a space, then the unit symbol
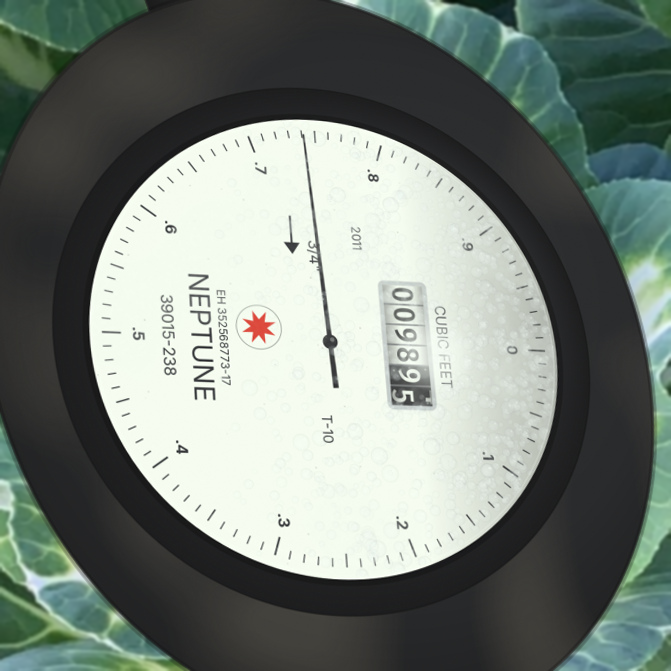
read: 9894.74 ft³
